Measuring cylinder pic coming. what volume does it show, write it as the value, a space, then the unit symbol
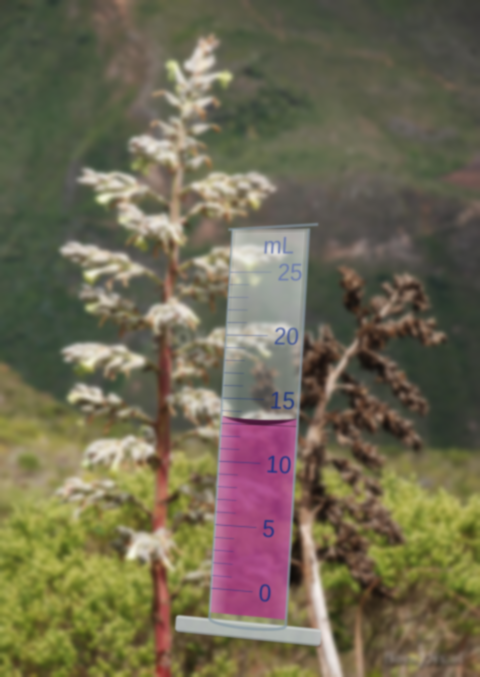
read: 13 mL
